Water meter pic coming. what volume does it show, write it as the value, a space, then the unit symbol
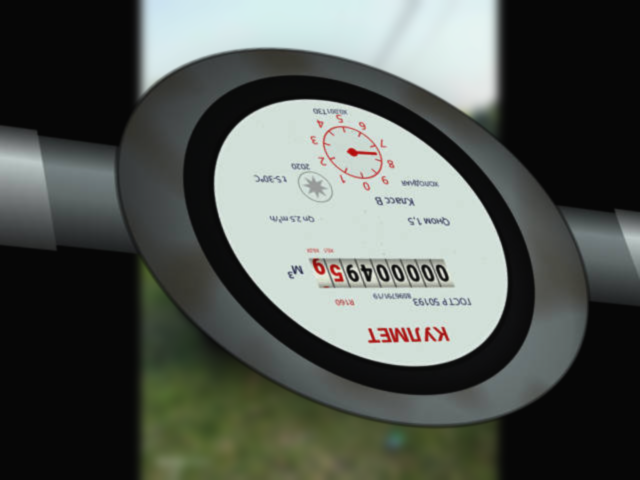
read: 49.587 m³
